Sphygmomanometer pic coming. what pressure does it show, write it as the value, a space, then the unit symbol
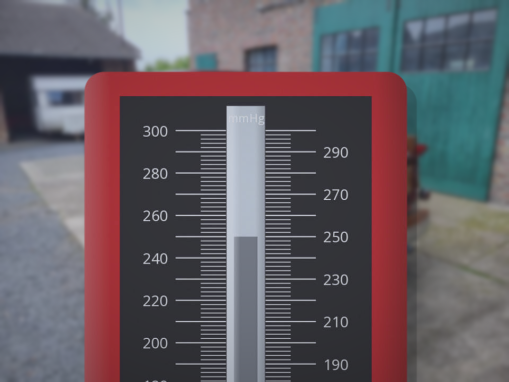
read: 250 mmHg
